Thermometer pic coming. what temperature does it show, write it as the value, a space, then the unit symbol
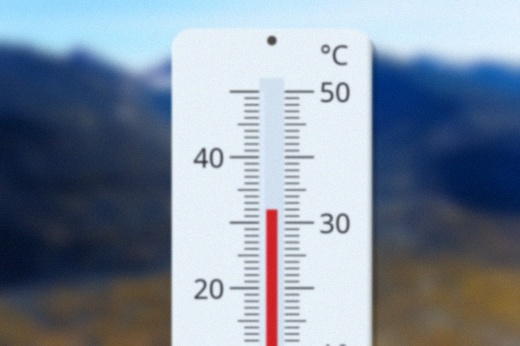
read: 32 °C
